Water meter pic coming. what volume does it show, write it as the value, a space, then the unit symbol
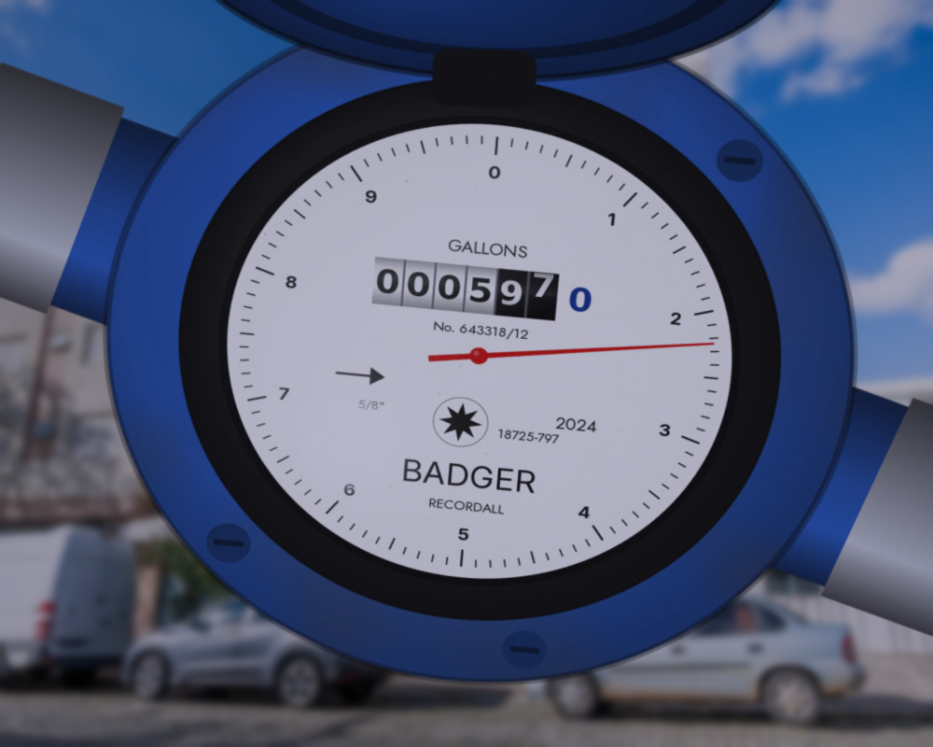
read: 5972.2 gal
